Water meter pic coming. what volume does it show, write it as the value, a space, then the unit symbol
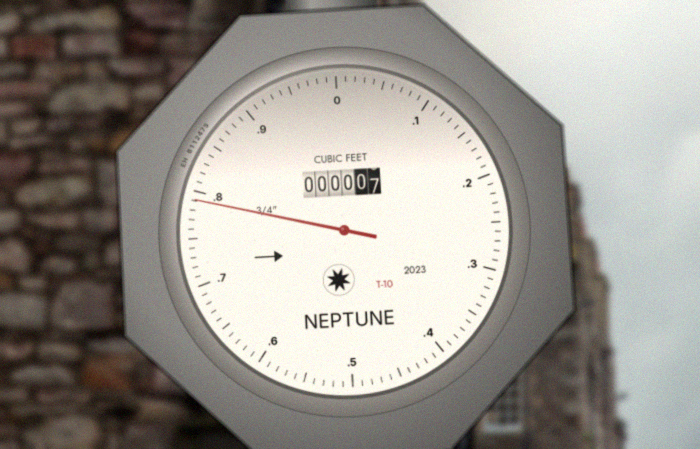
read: 6.79 ft³
